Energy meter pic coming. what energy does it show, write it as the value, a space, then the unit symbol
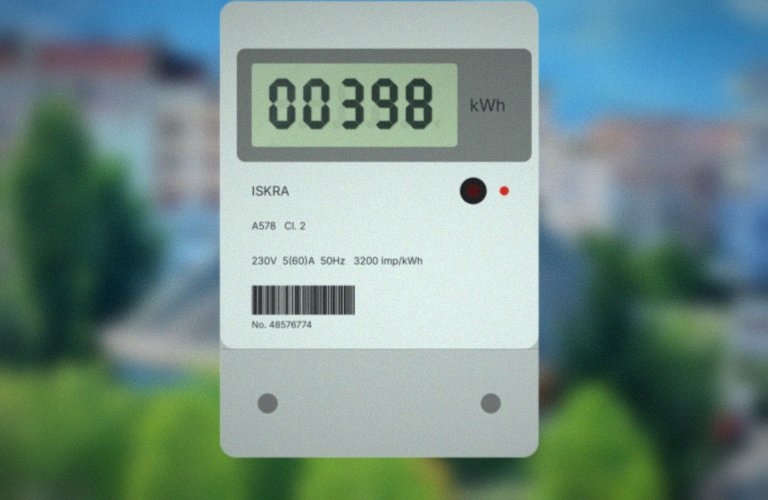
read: 398 kWh
